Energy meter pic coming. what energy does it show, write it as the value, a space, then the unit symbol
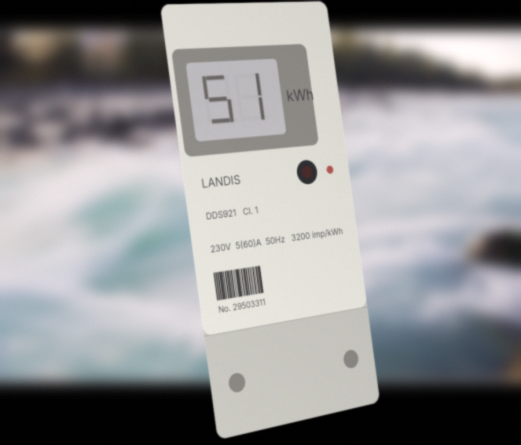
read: 51 kWh
